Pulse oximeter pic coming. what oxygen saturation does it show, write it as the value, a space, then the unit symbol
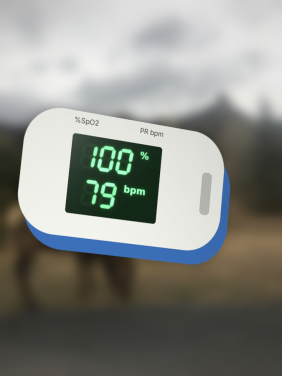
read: 100 %
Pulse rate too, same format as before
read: 79 bpm
